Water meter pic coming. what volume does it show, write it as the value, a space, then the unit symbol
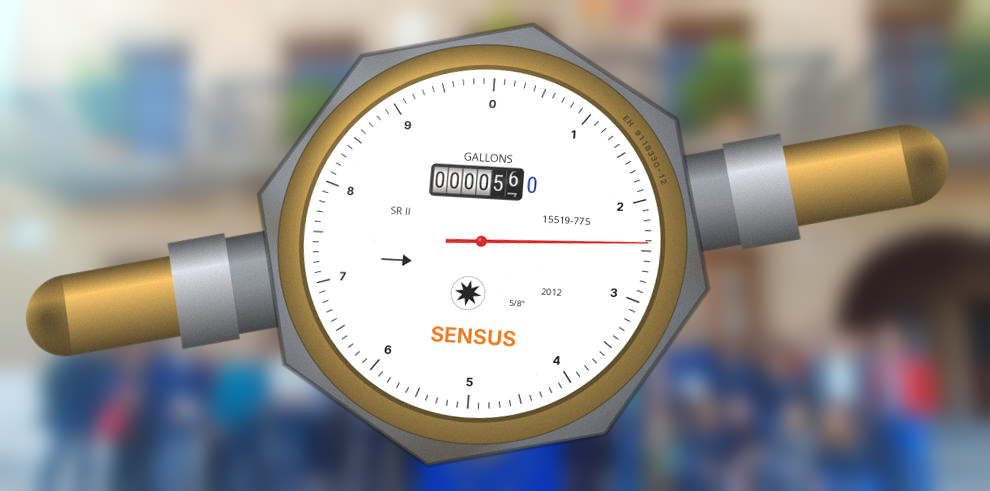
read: 562.4 gal
